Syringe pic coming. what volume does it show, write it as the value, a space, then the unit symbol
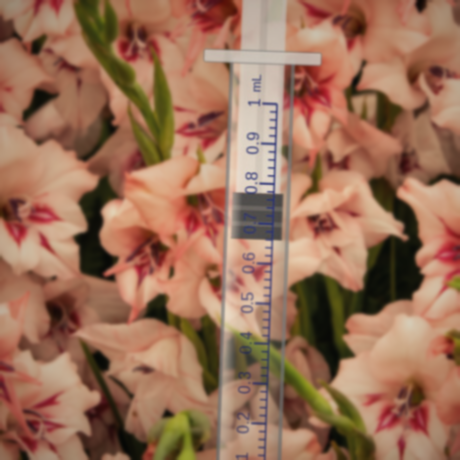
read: 0.66 mL
